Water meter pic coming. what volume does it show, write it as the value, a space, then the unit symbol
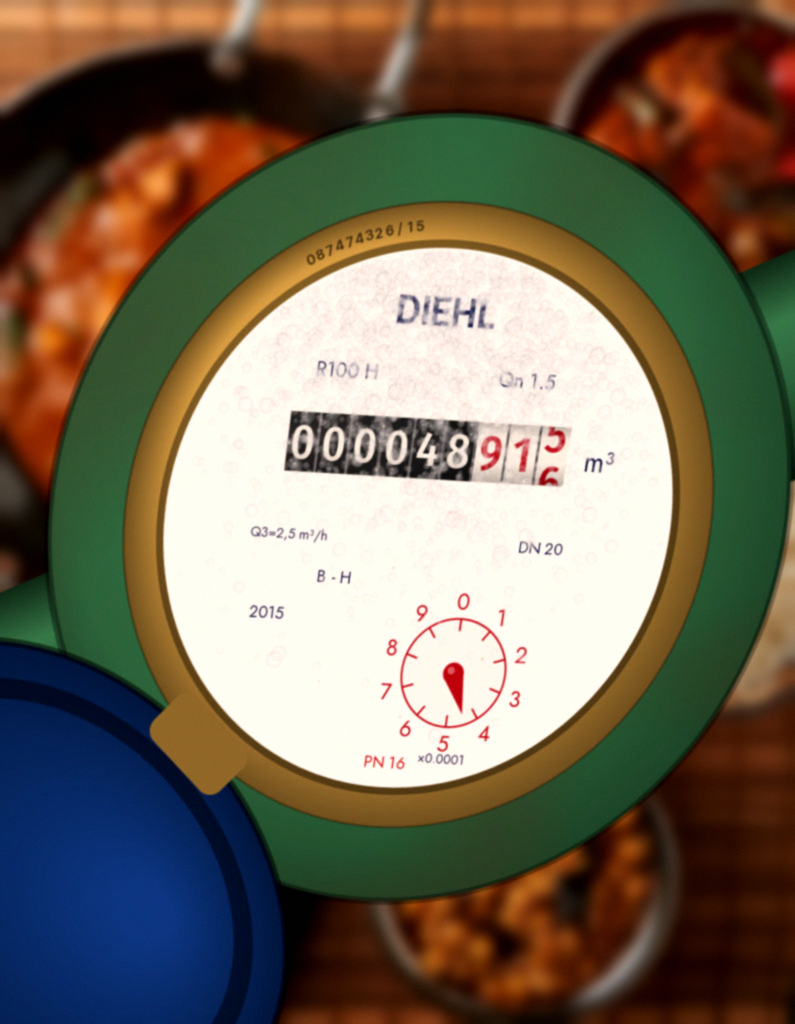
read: 48.9154 m³
